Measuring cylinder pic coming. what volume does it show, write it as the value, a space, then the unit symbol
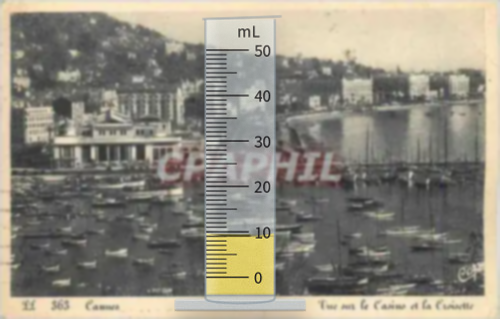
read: 9 mL
